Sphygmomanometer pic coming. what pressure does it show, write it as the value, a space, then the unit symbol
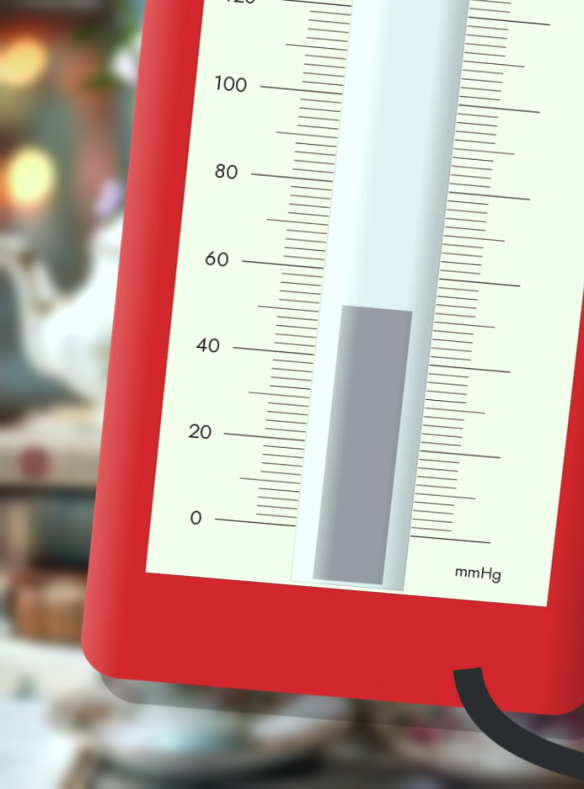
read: 52 mmHg
